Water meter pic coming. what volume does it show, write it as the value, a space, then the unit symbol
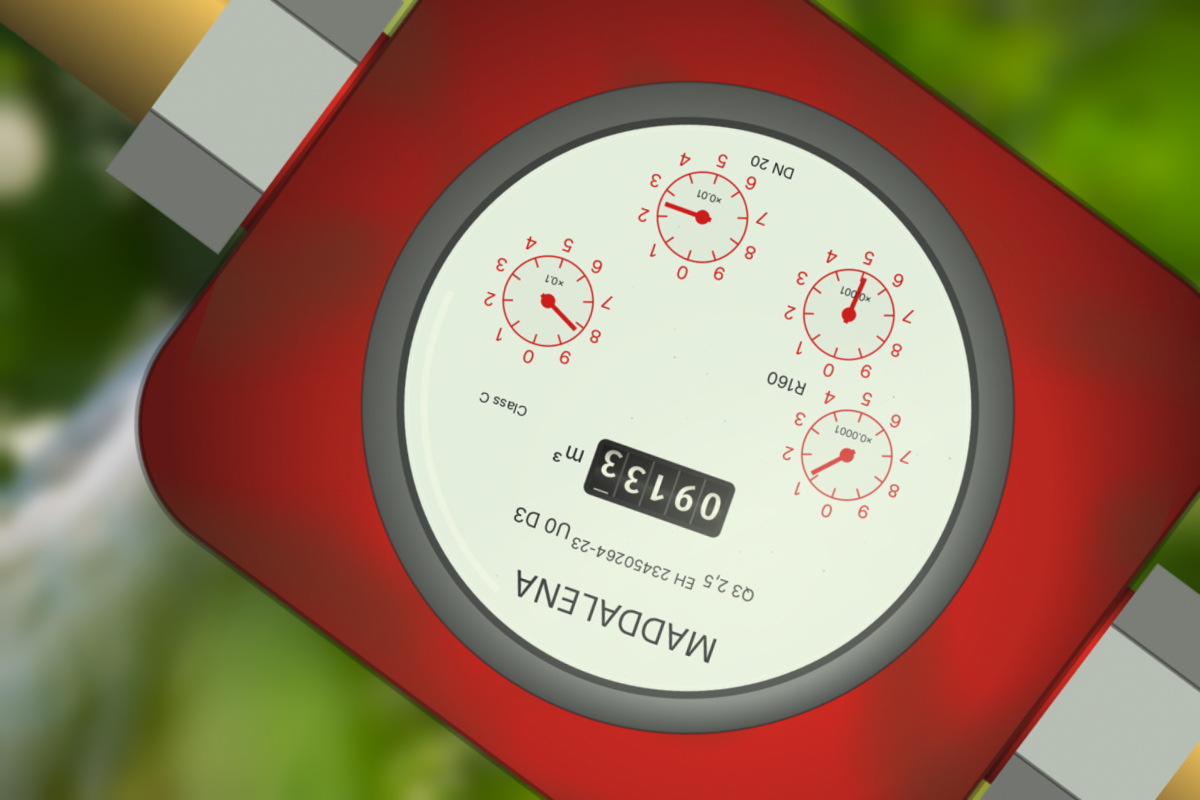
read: 9132.8251 m³
